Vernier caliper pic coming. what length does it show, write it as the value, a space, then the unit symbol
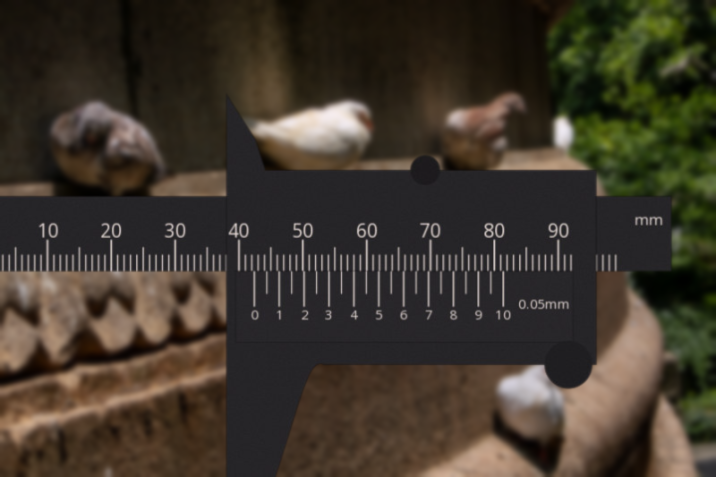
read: 42.4 mm
